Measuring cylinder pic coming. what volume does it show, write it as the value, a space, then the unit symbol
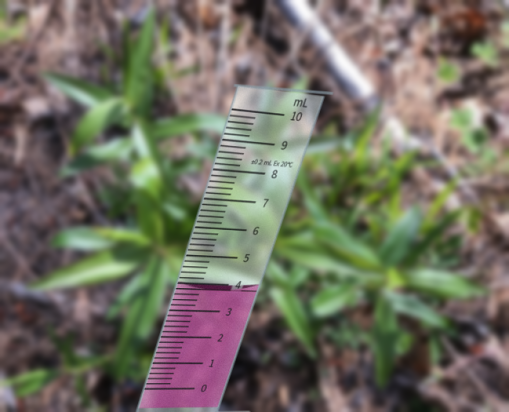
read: 3.8 mL
